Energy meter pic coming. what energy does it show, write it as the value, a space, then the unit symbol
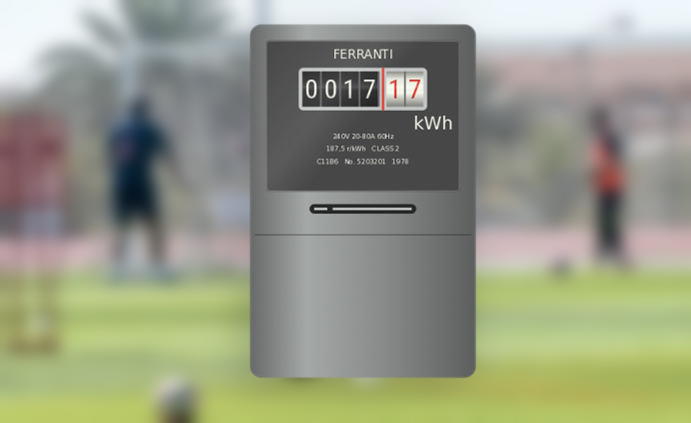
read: 17.17 kWh
